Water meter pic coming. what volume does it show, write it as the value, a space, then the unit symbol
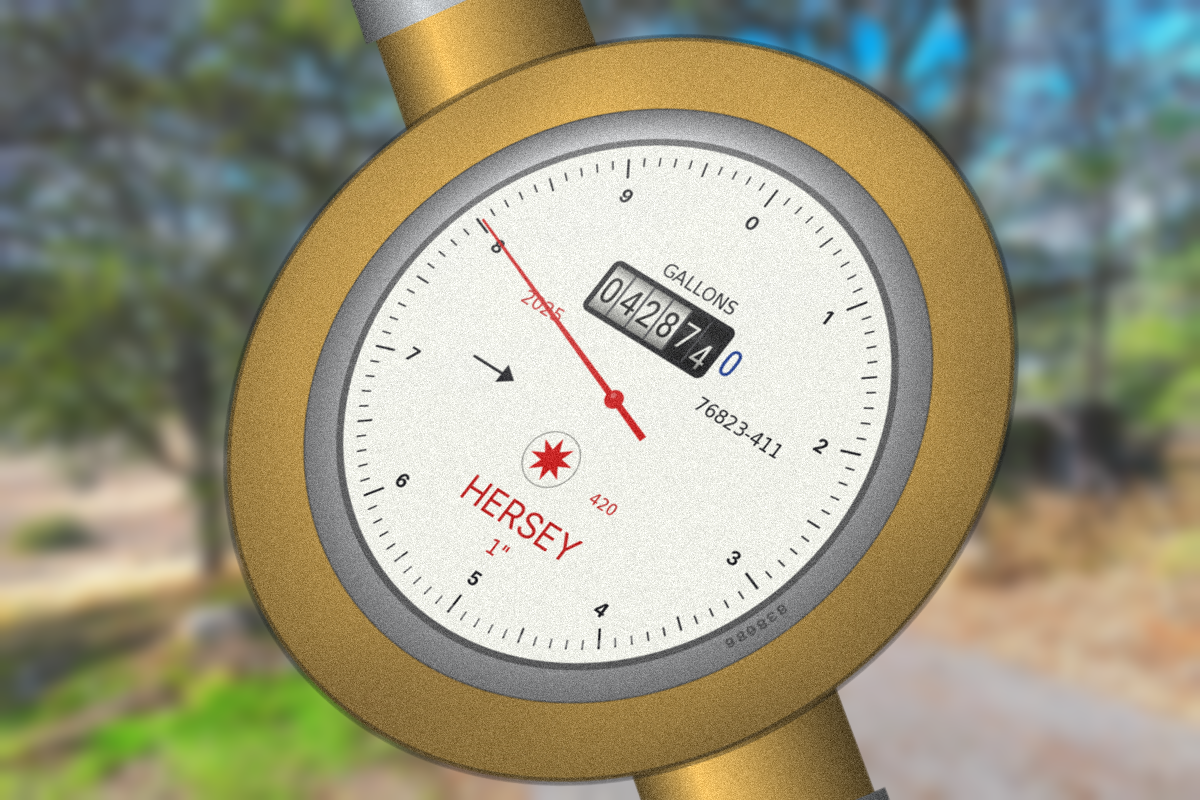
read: 428738.0 gal
